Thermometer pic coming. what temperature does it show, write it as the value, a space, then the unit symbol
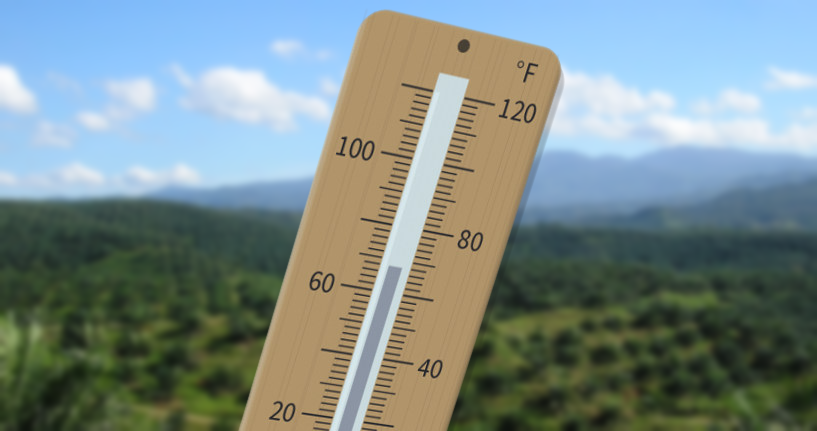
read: 68 °F
